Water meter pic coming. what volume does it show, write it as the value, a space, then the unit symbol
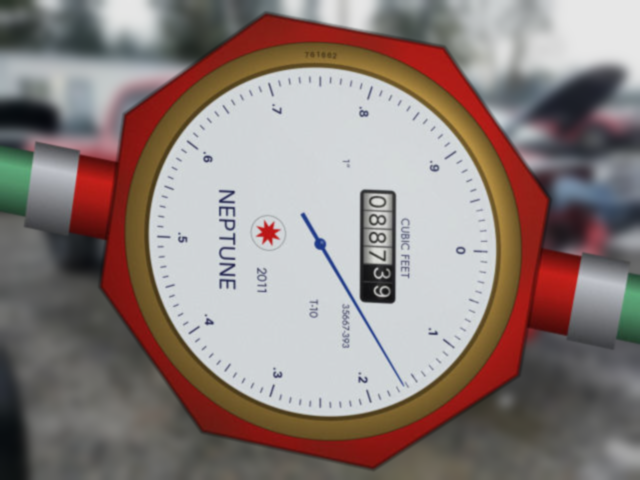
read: 88739.16 ft³
